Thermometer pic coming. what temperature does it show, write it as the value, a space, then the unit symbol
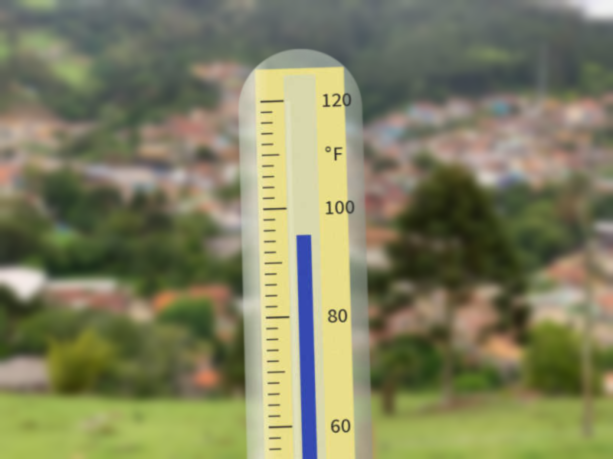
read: 95 °F
